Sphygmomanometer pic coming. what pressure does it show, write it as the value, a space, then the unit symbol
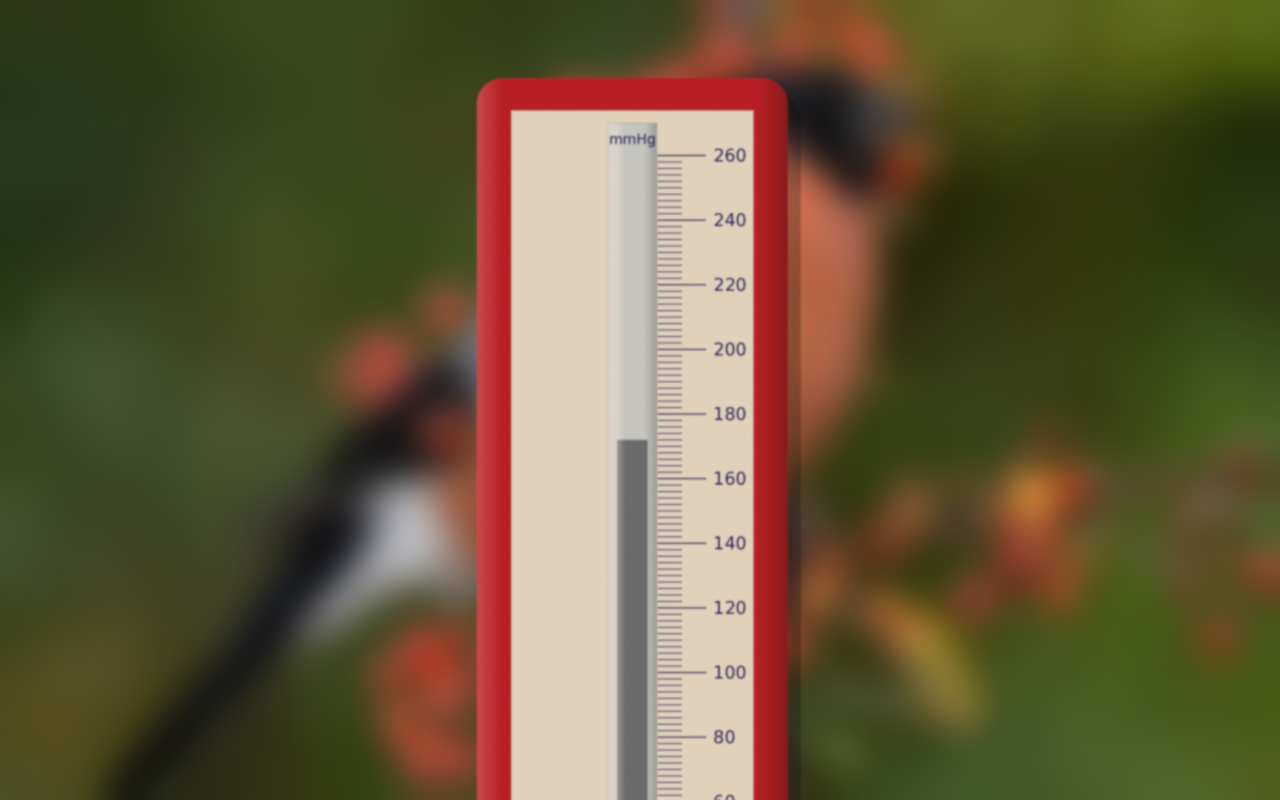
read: 172 mmHg
